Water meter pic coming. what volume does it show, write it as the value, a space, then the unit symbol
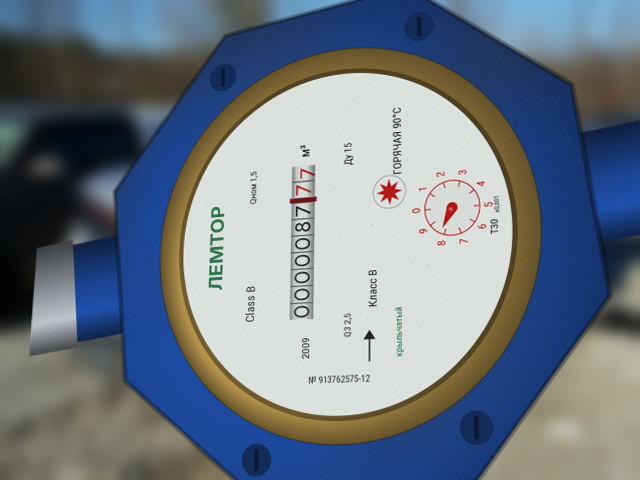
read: 87.768 m³
